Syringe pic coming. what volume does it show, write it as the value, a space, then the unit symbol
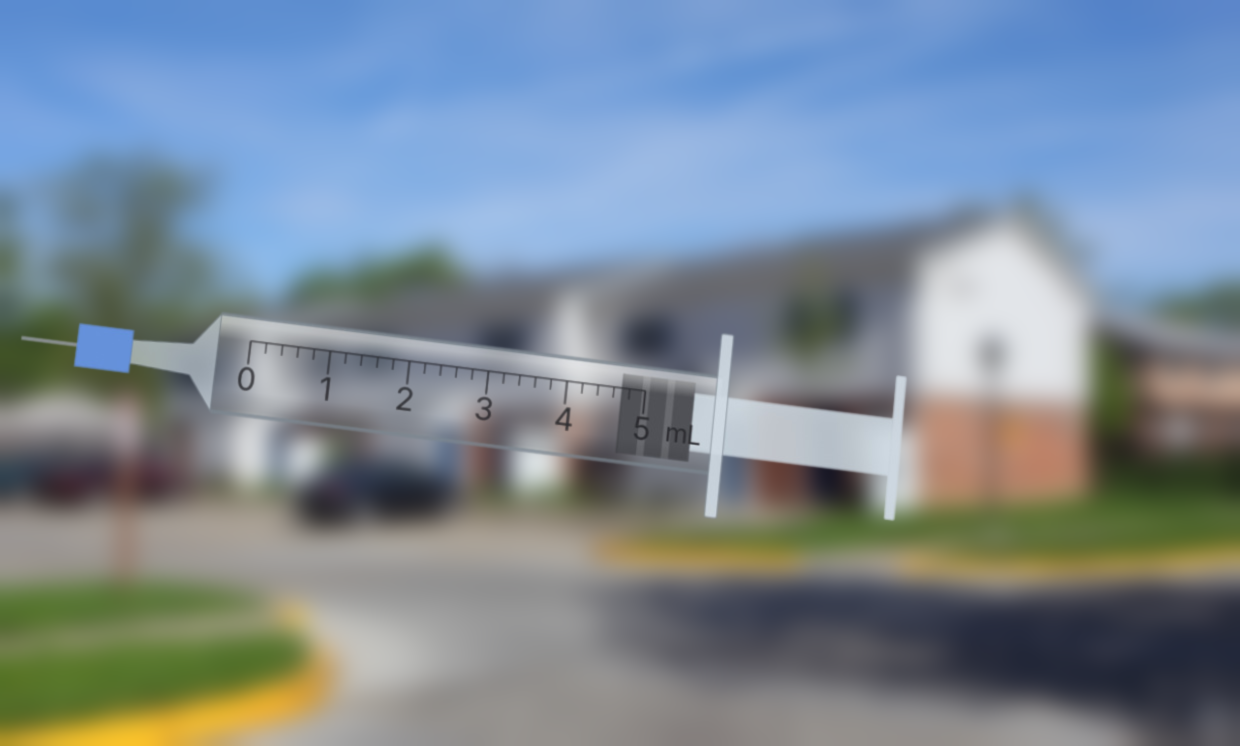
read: 4.7 mL
